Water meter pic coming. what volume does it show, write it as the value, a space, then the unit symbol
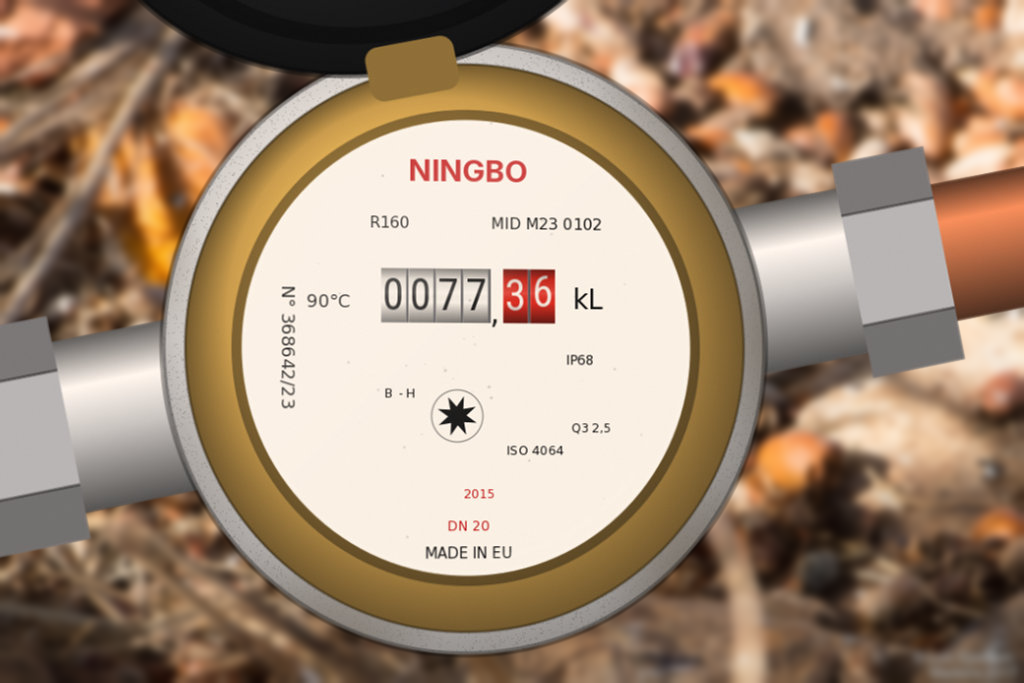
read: 77.36 kL
